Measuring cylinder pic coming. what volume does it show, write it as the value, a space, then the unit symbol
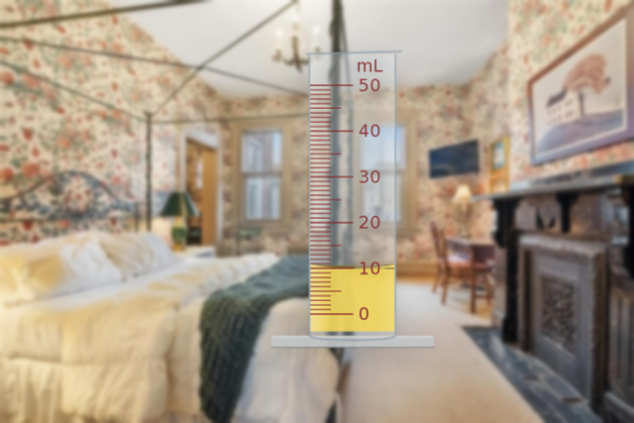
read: 10 mL
